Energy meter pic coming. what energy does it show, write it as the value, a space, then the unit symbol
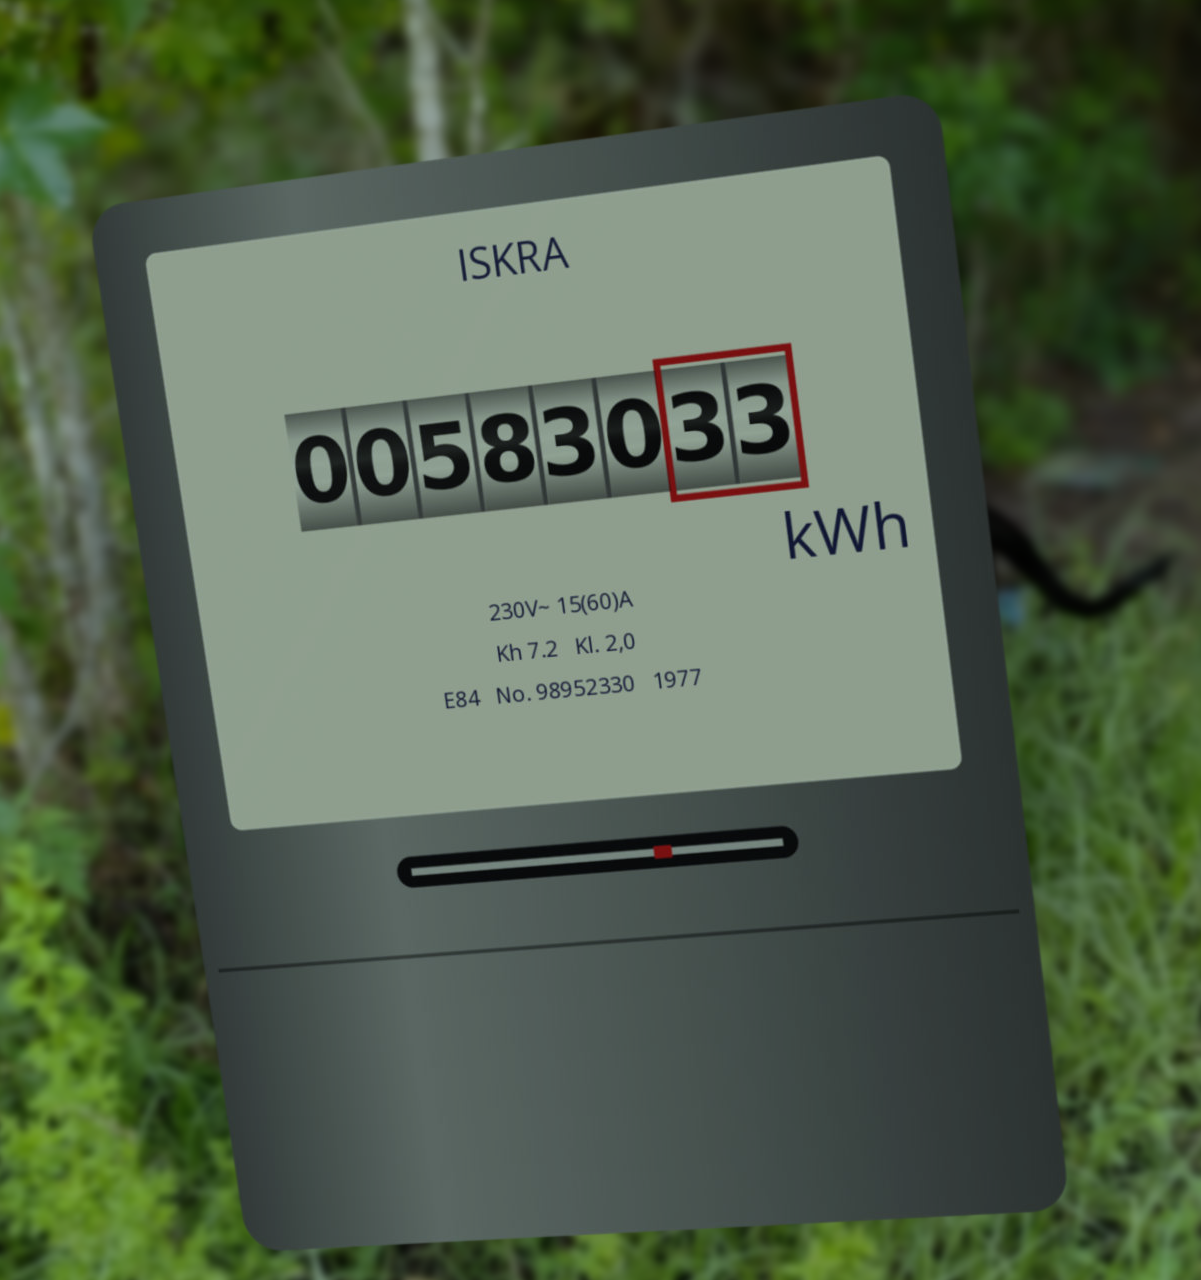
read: 5830.33 kWh
